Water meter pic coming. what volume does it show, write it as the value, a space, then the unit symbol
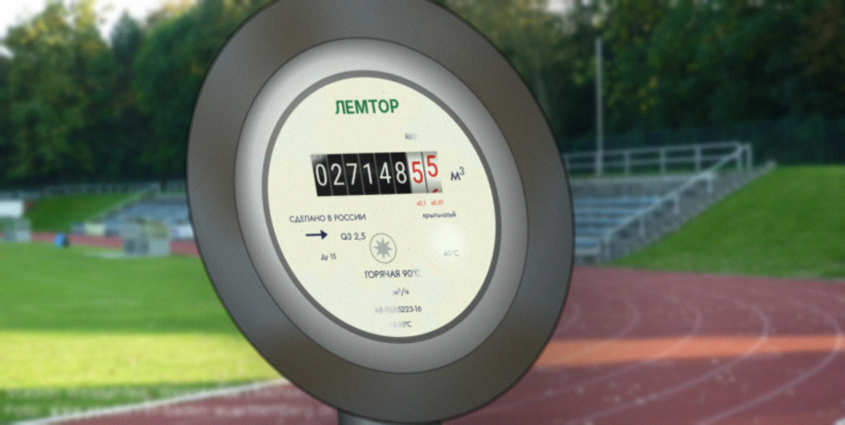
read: 27148.55 m³
